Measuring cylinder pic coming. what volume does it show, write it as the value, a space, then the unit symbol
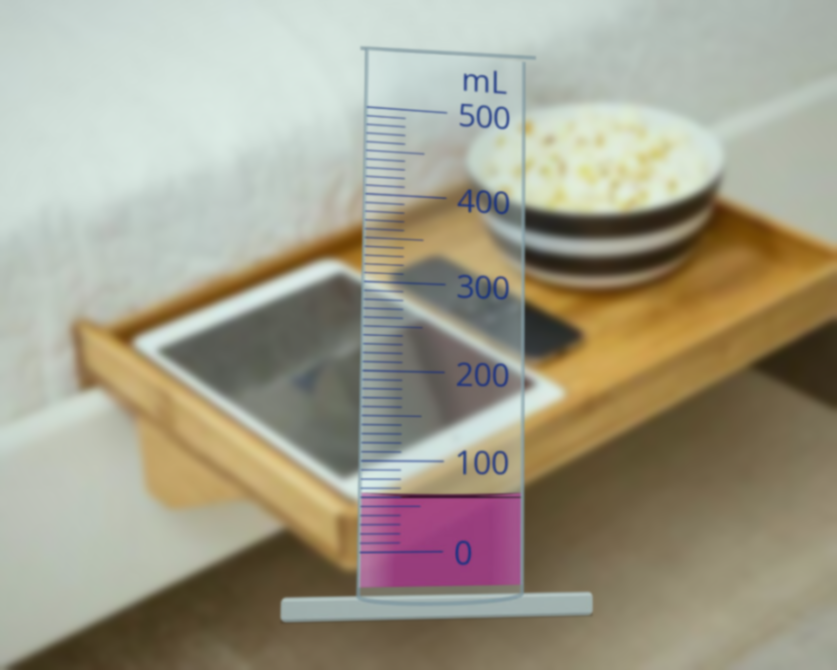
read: 60 mL
